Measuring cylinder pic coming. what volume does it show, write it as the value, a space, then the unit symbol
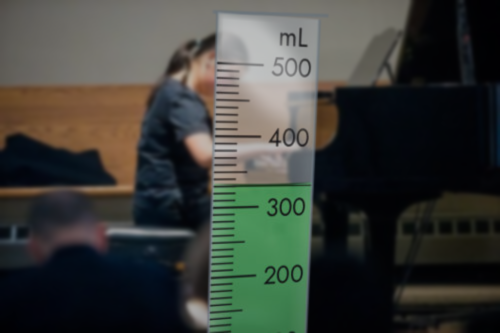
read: 330 mL
